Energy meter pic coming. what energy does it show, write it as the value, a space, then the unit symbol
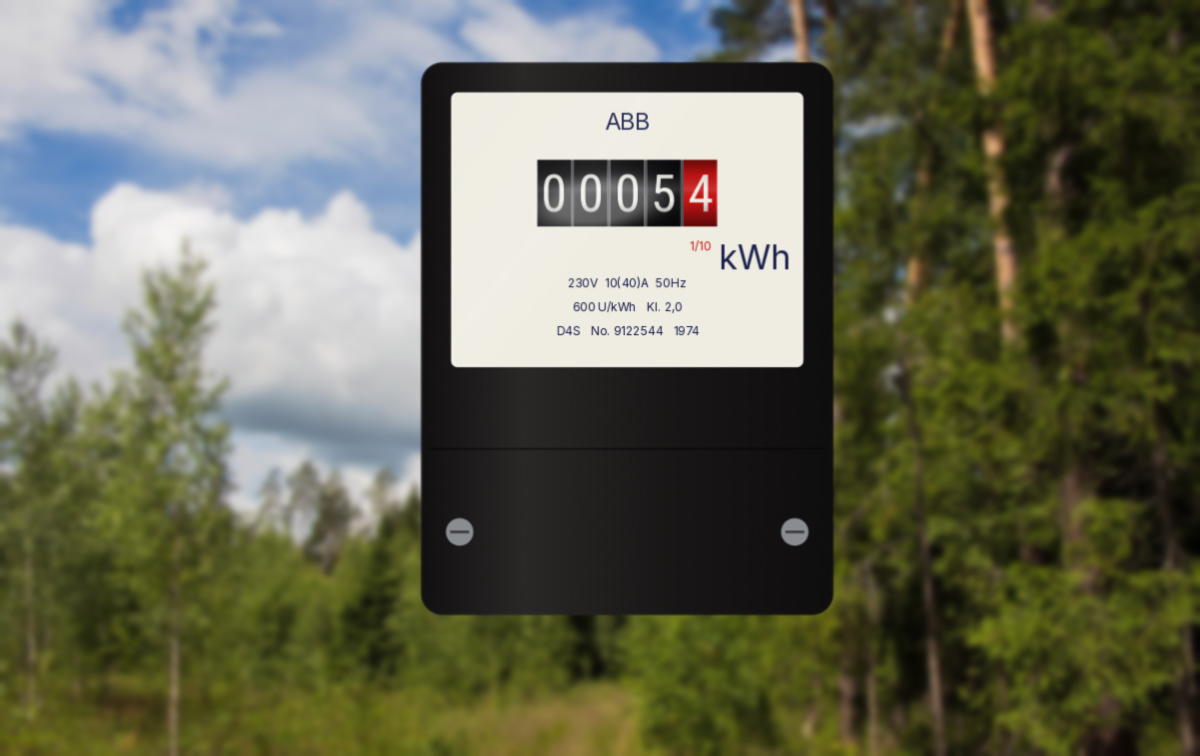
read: 5.4 kWh
